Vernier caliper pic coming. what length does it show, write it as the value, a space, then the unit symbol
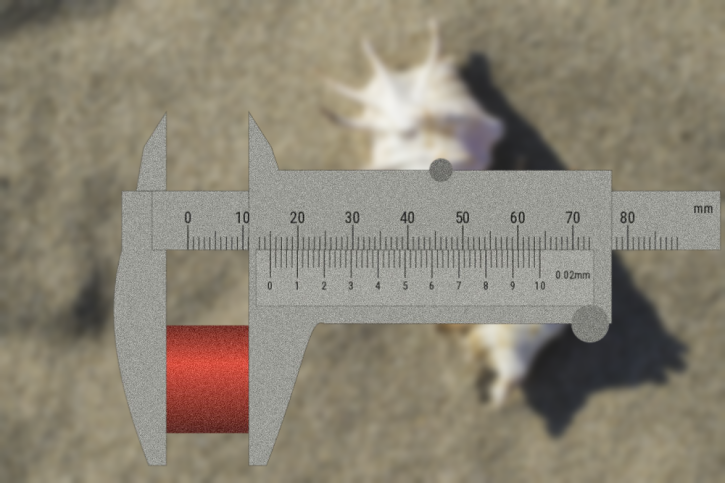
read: 15.0 mm
